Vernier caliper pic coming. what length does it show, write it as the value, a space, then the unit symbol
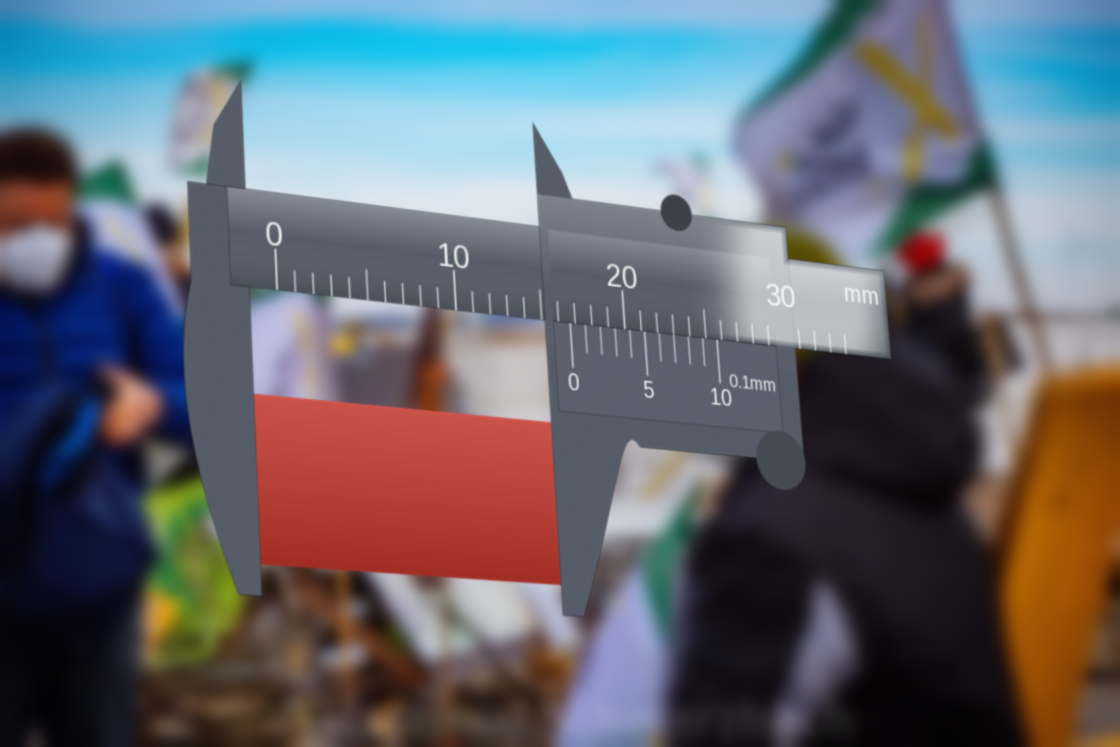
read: 16.7 mm
